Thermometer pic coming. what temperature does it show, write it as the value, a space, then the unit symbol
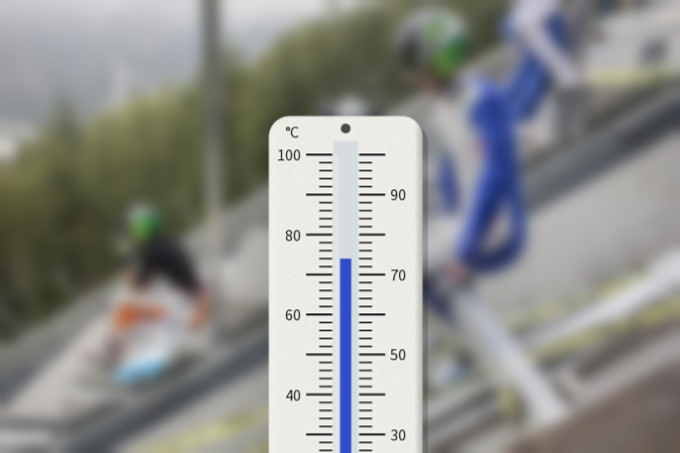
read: 74 °C
